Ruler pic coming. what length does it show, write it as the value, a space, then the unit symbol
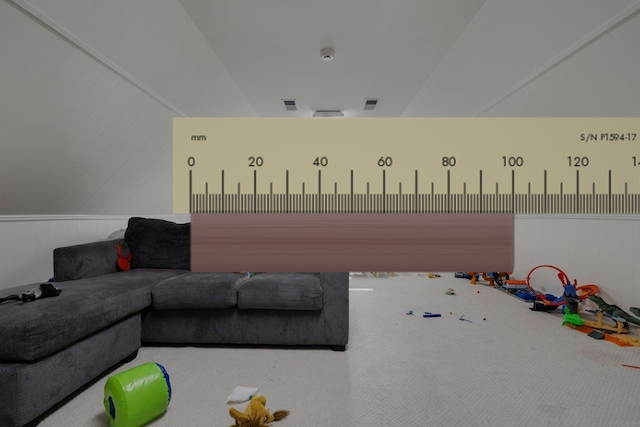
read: 100 mm
